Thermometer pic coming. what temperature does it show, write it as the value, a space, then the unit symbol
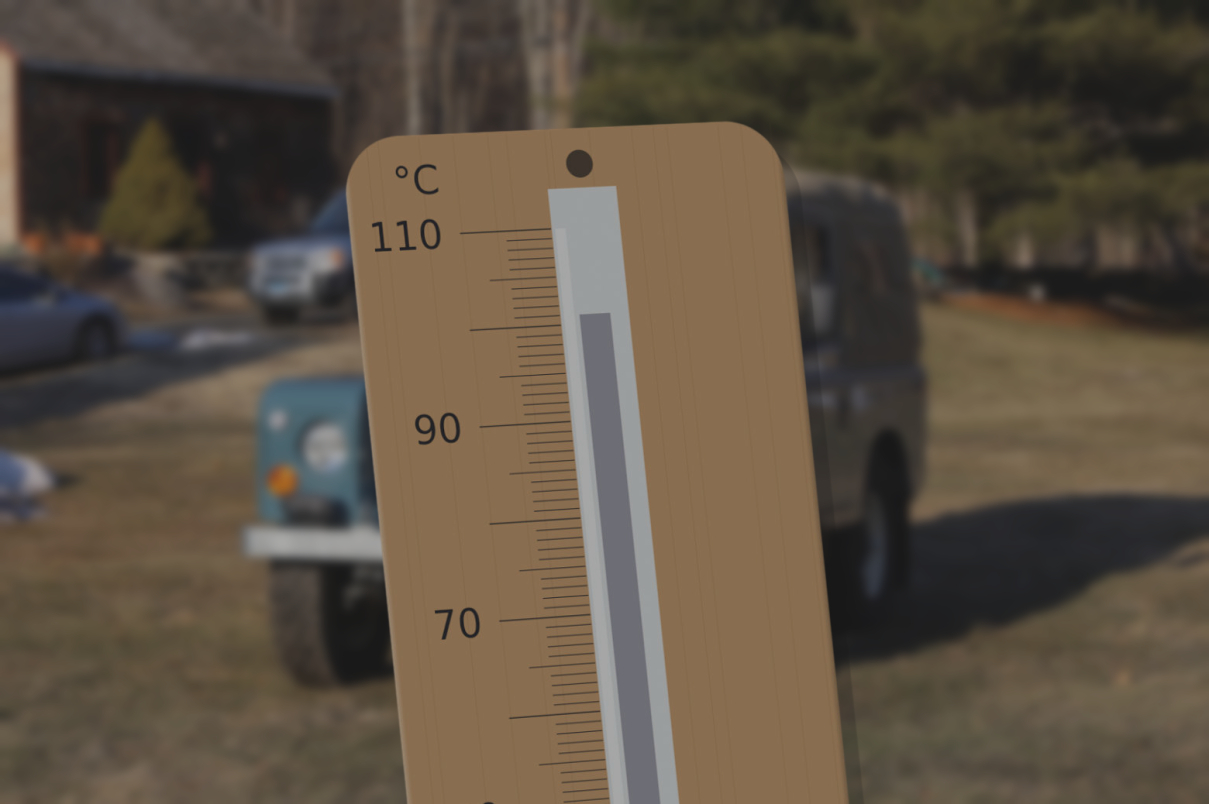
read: 101 °C
